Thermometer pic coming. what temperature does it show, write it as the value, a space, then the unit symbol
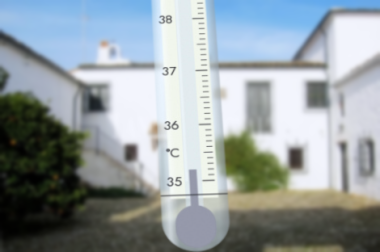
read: 35.2 °C
